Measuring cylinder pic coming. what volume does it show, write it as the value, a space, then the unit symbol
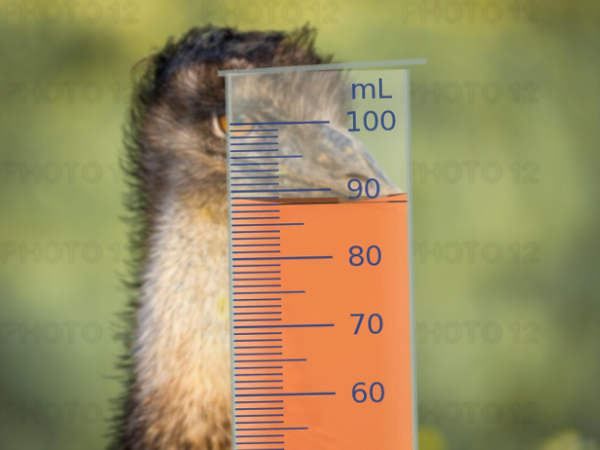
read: 88 mL
